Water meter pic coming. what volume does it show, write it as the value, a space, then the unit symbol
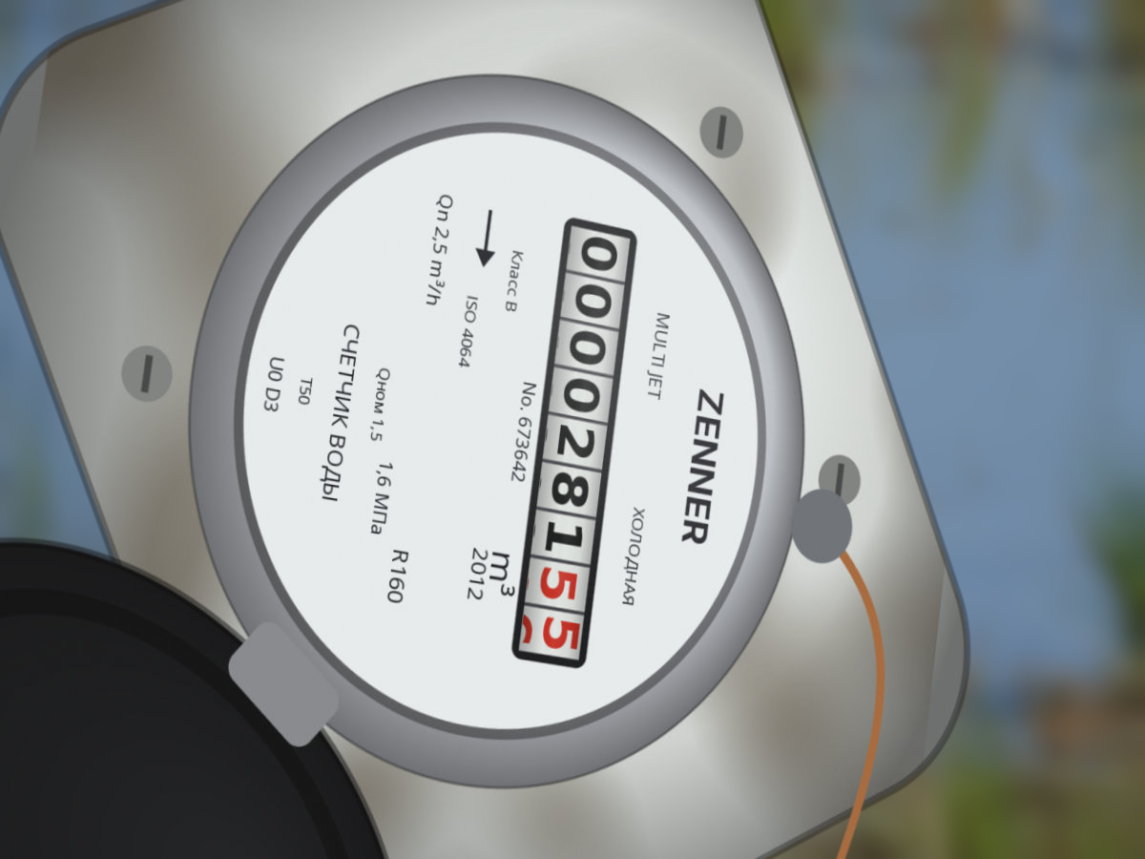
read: 281.55 m³
